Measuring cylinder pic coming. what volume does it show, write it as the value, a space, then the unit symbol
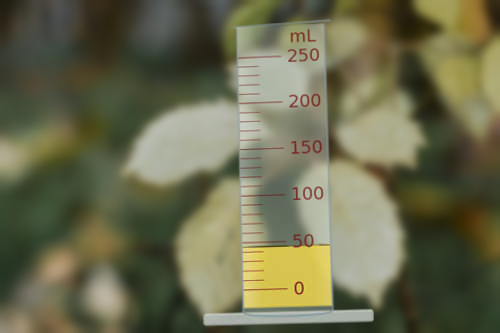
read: 45 mL
